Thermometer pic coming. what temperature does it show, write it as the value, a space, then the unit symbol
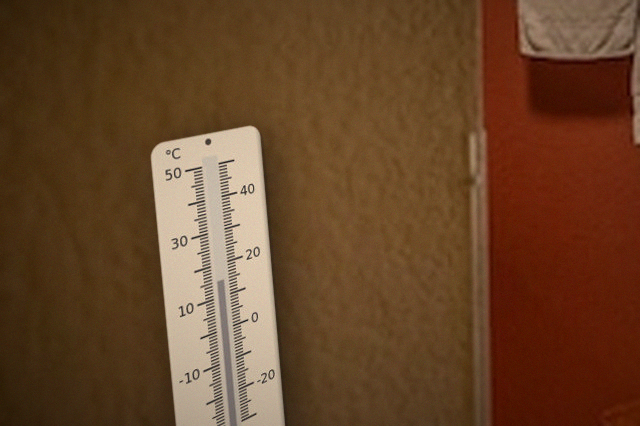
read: 15 °C
